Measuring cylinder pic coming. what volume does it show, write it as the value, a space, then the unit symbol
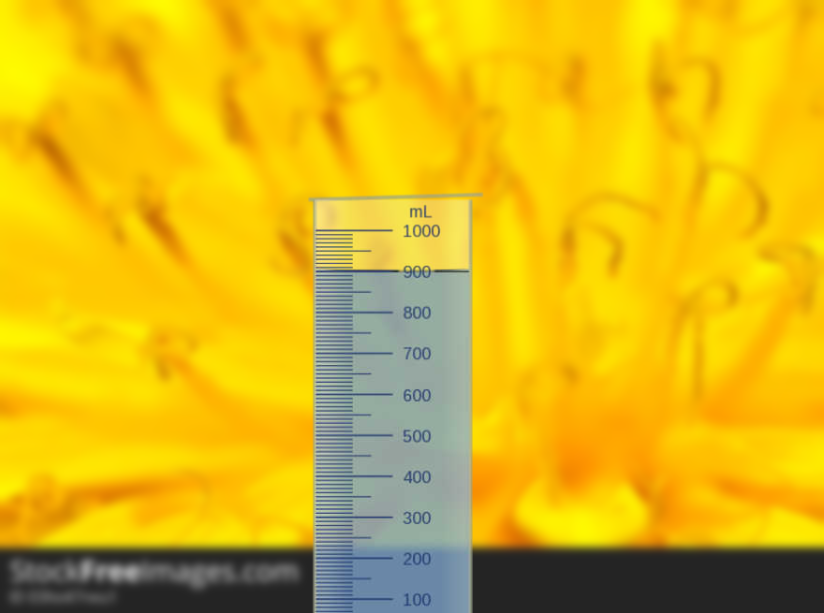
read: 900 mL
